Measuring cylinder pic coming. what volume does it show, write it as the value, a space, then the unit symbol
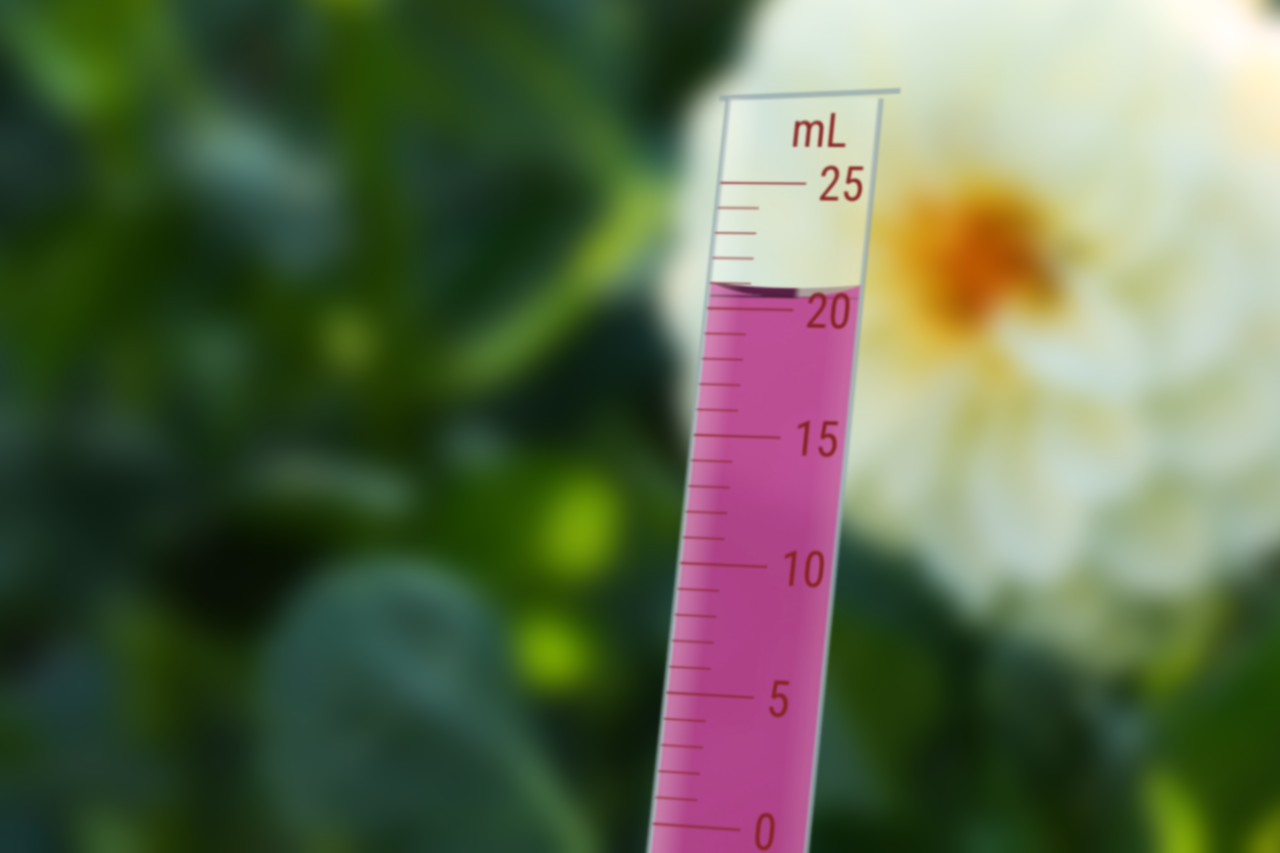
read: 20.5 mL
